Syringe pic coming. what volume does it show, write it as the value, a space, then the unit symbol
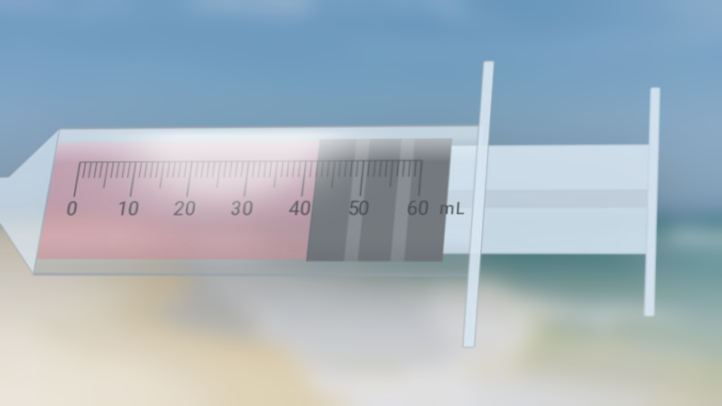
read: 42 mL
